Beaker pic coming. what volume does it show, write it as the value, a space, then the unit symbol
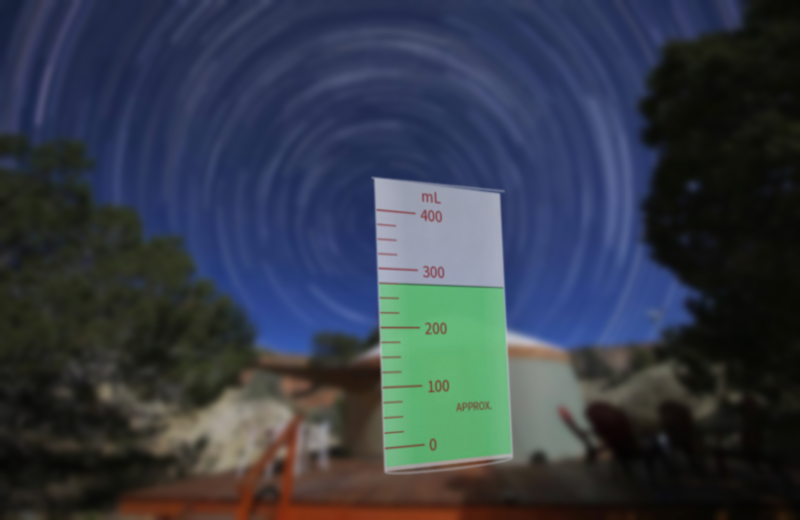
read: 275 mL
